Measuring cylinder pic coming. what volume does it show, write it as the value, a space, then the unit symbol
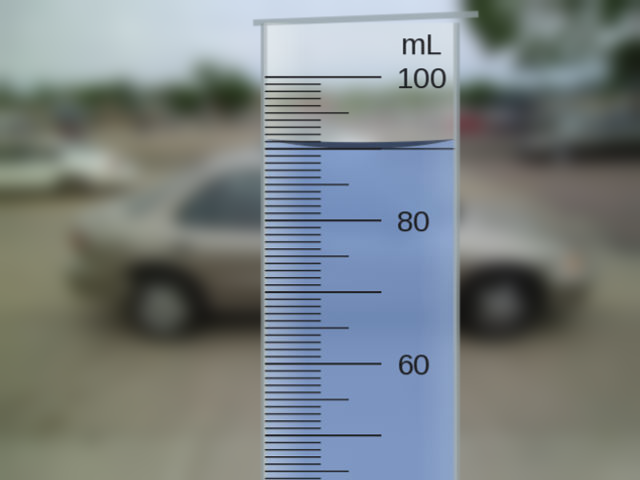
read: 90 mL
